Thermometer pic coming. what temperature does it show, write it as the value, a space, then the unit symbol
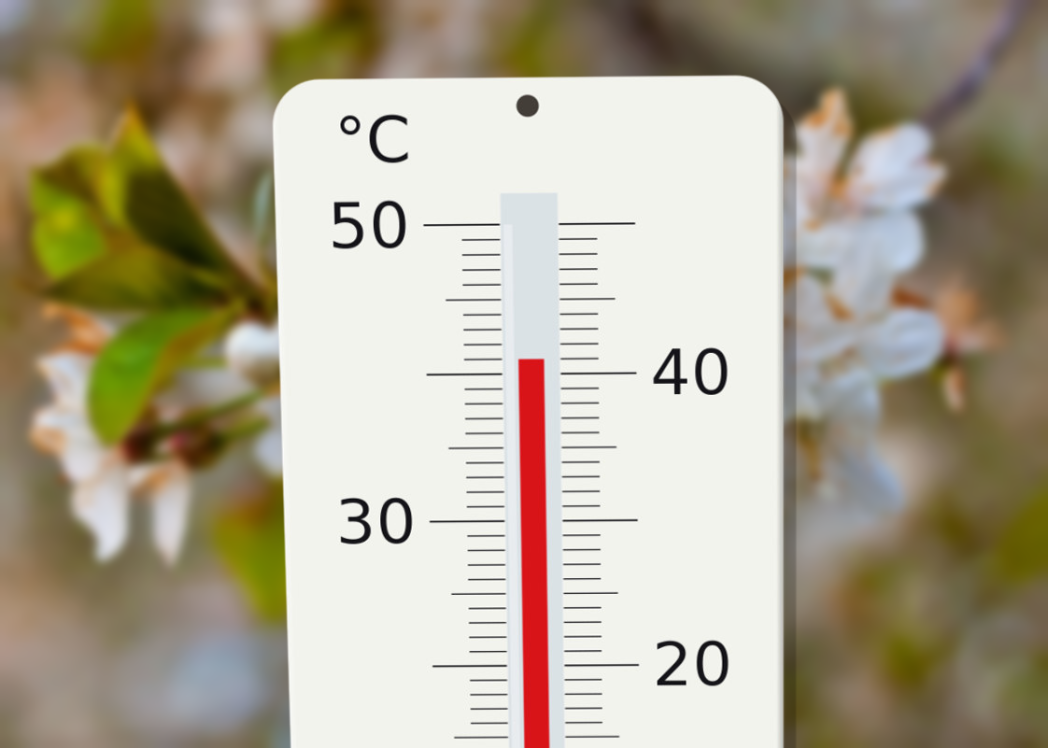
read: 41 °C
